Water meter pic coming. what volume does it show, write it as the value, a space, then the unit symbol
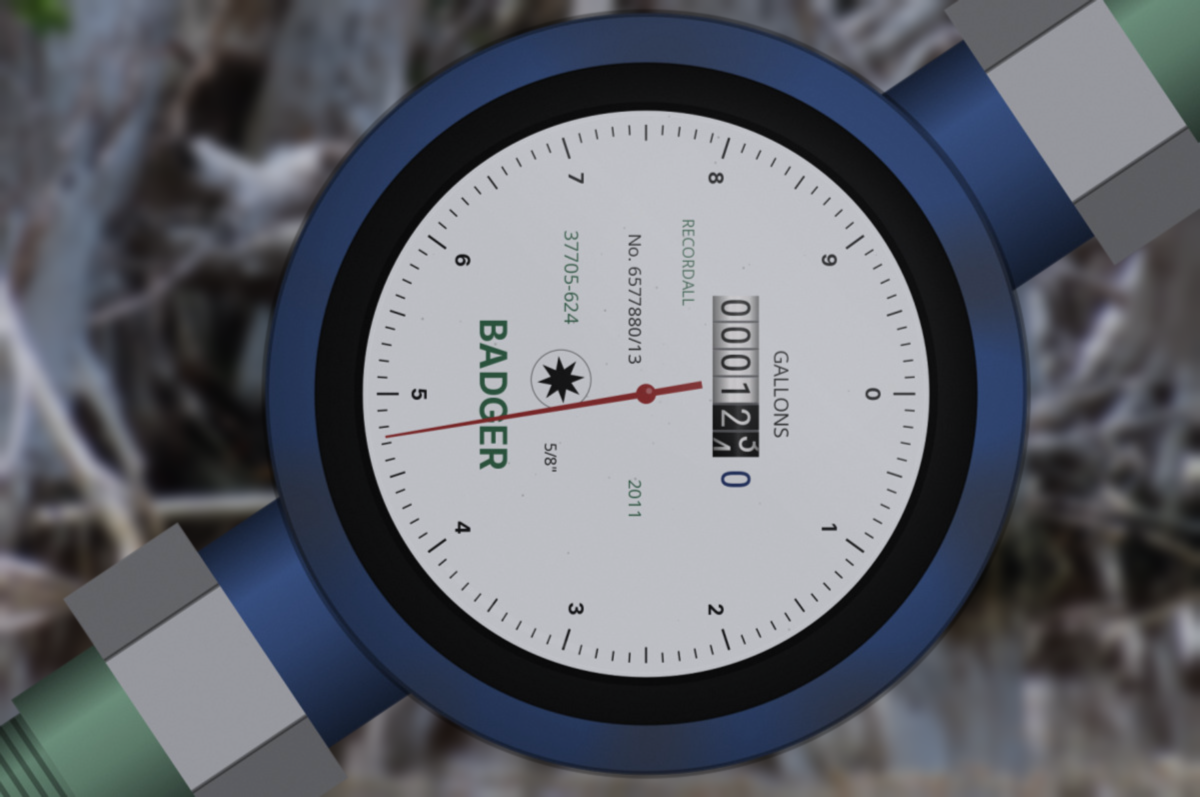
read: 1234.7 gal
